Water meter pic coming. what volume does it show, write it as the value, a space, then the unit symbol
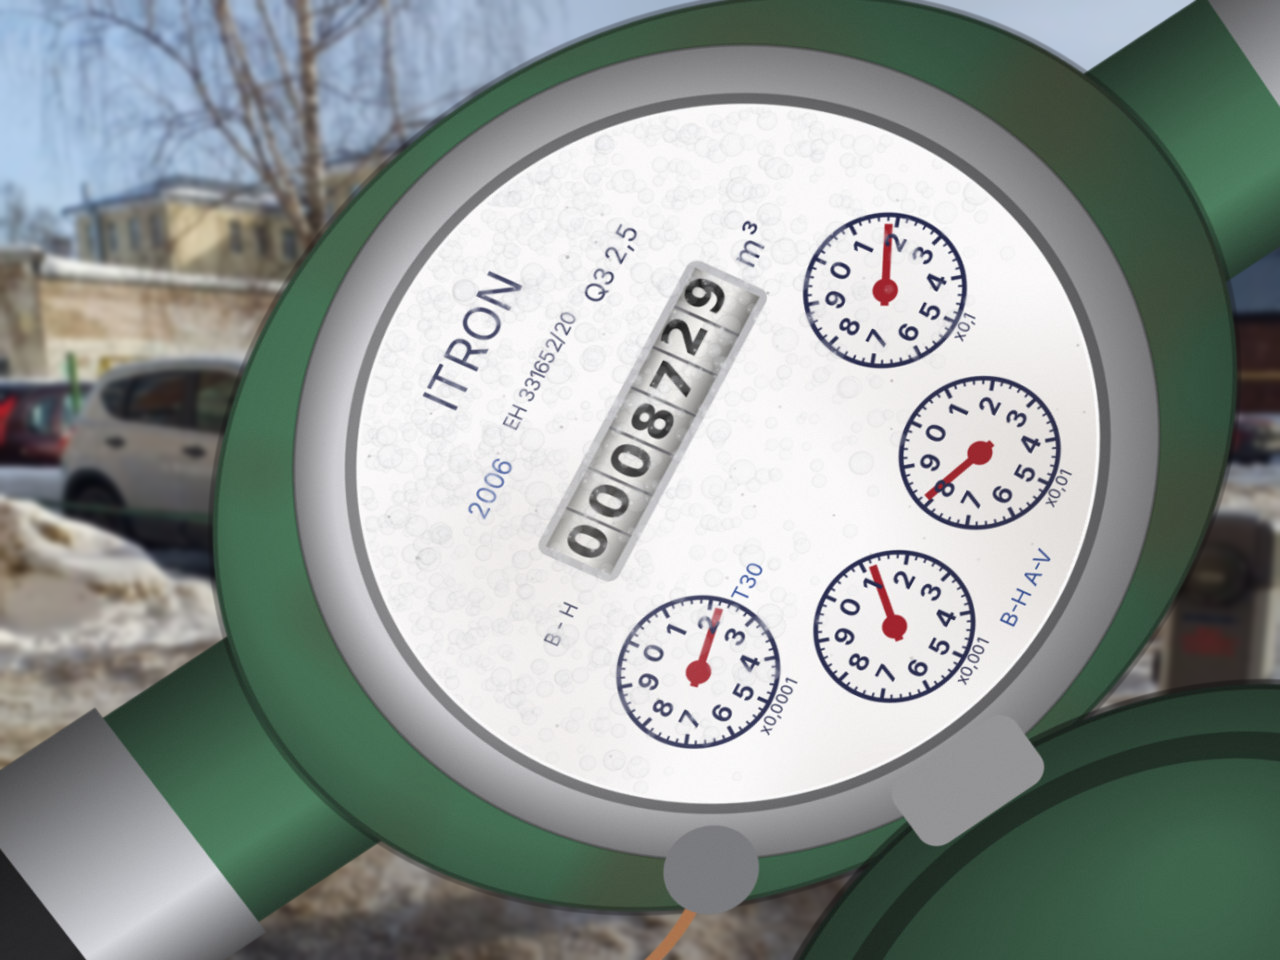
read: 8729.1812 m³
